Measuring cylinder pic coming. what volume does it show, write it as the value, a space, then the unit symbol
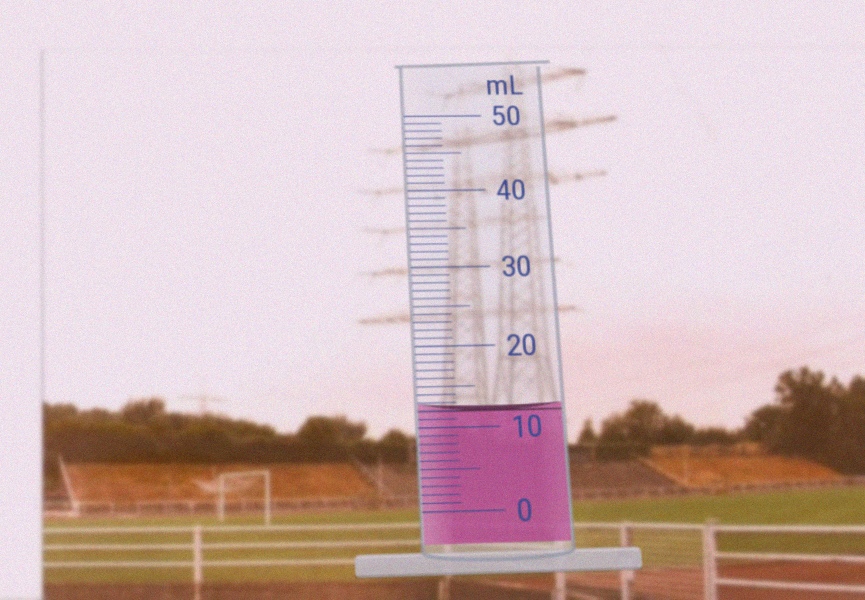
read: 12 mL
